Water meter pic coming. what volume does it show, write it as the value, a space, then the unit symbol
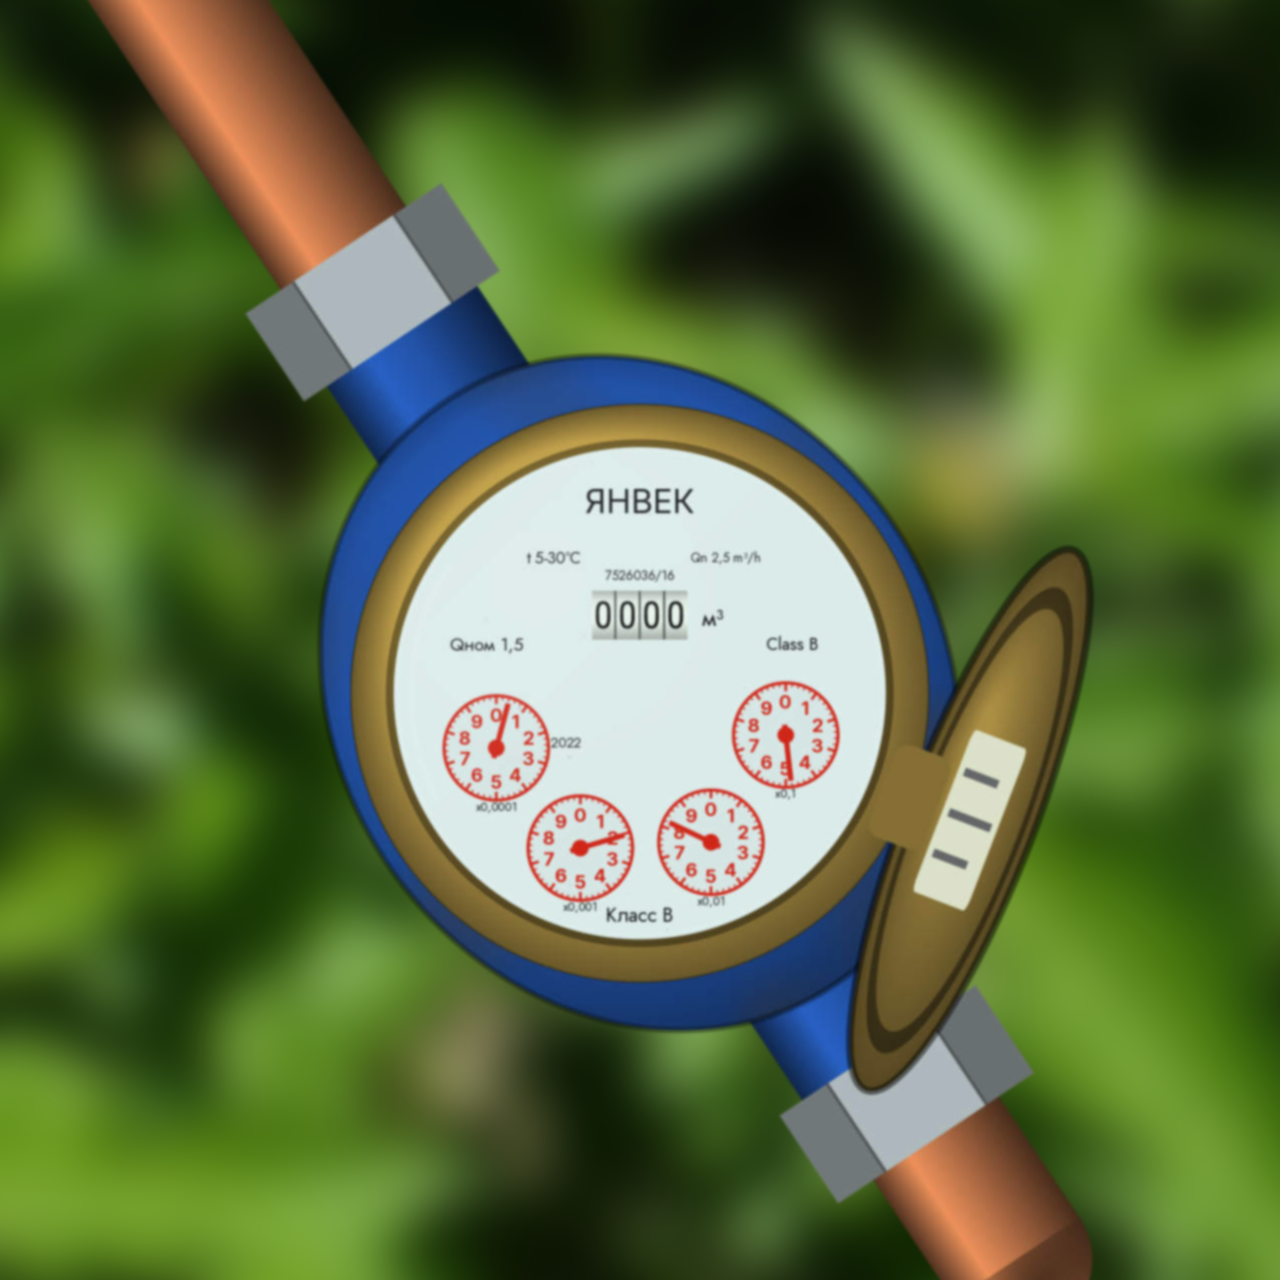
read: 0.4820 m³
